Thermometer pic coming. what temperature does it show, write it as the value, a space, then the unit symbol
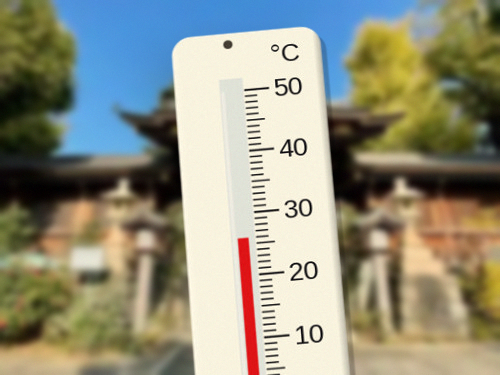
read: 26 °C
